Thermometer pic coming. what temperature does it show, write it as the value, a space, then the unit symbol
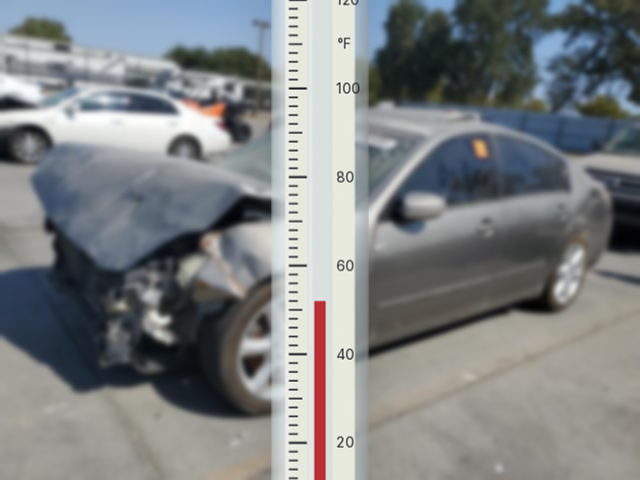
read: 52 °F
